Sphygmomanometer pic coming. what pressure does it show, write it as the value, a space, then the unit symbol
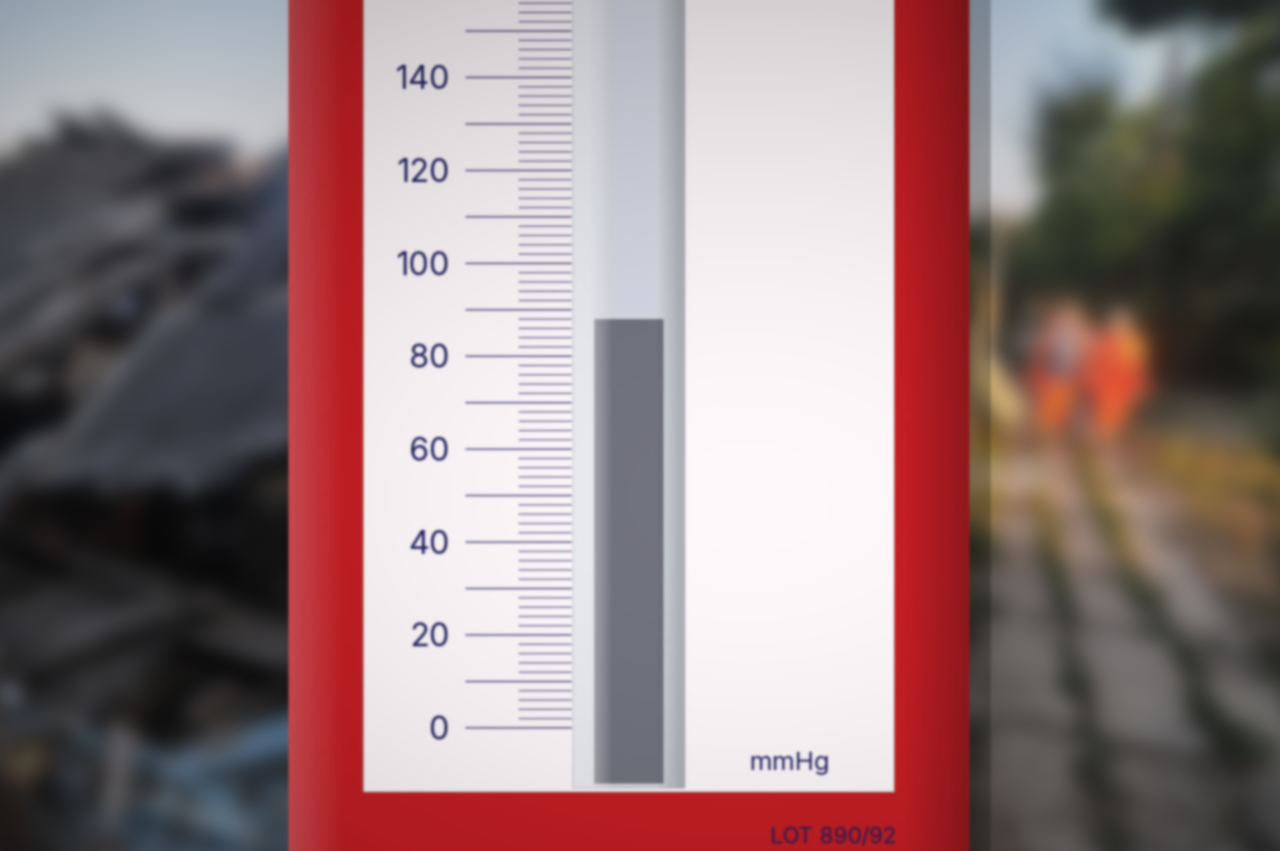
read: 88 mmHg
